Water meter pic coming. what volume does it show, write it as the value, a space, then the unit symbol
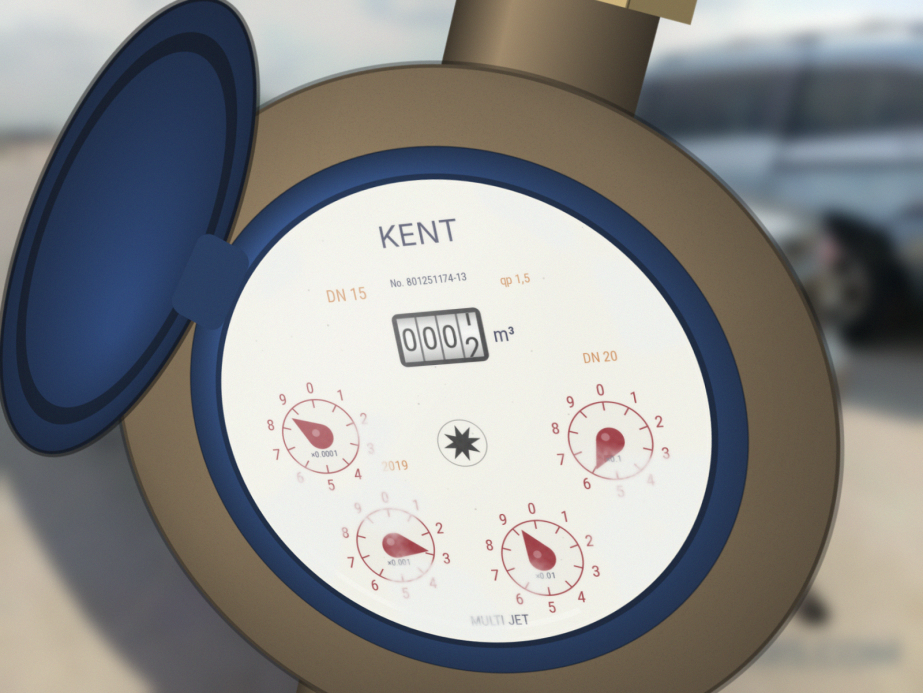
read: 1.5928 m³
